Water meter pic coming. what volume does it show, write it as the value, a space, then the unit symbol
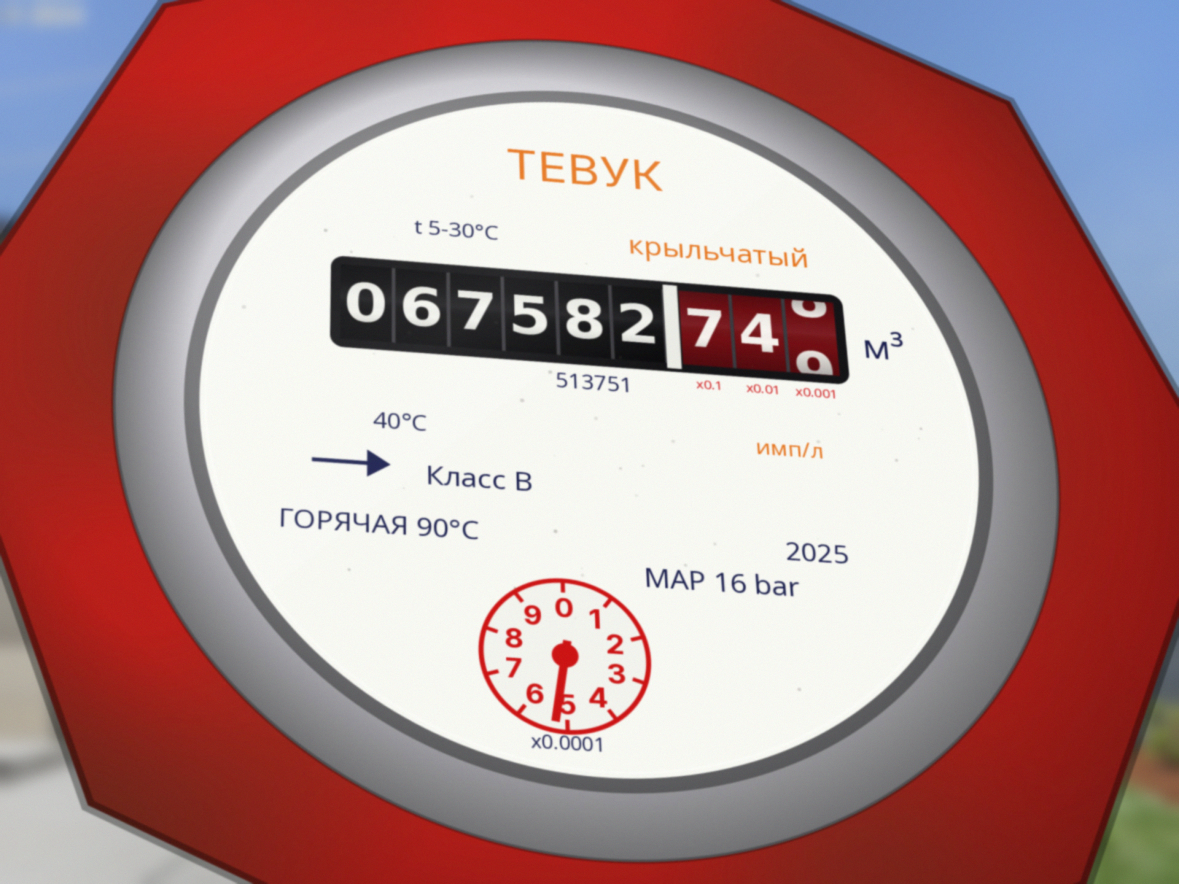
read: 67582.7485 m³
